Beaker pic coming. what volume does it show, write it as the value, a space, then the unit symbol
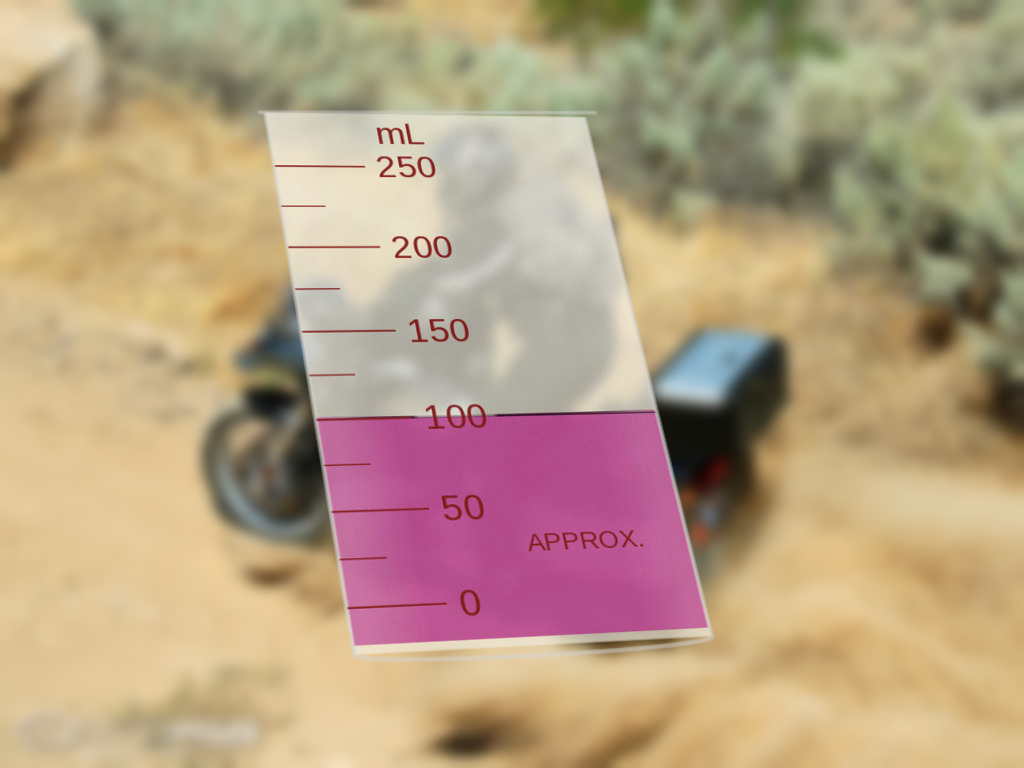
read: 100 mL
